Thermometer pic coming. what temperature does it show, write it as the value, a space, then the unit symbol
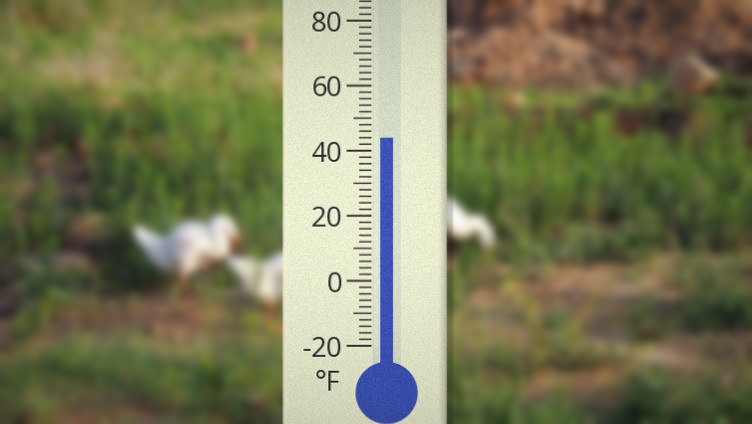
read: 44 °F
